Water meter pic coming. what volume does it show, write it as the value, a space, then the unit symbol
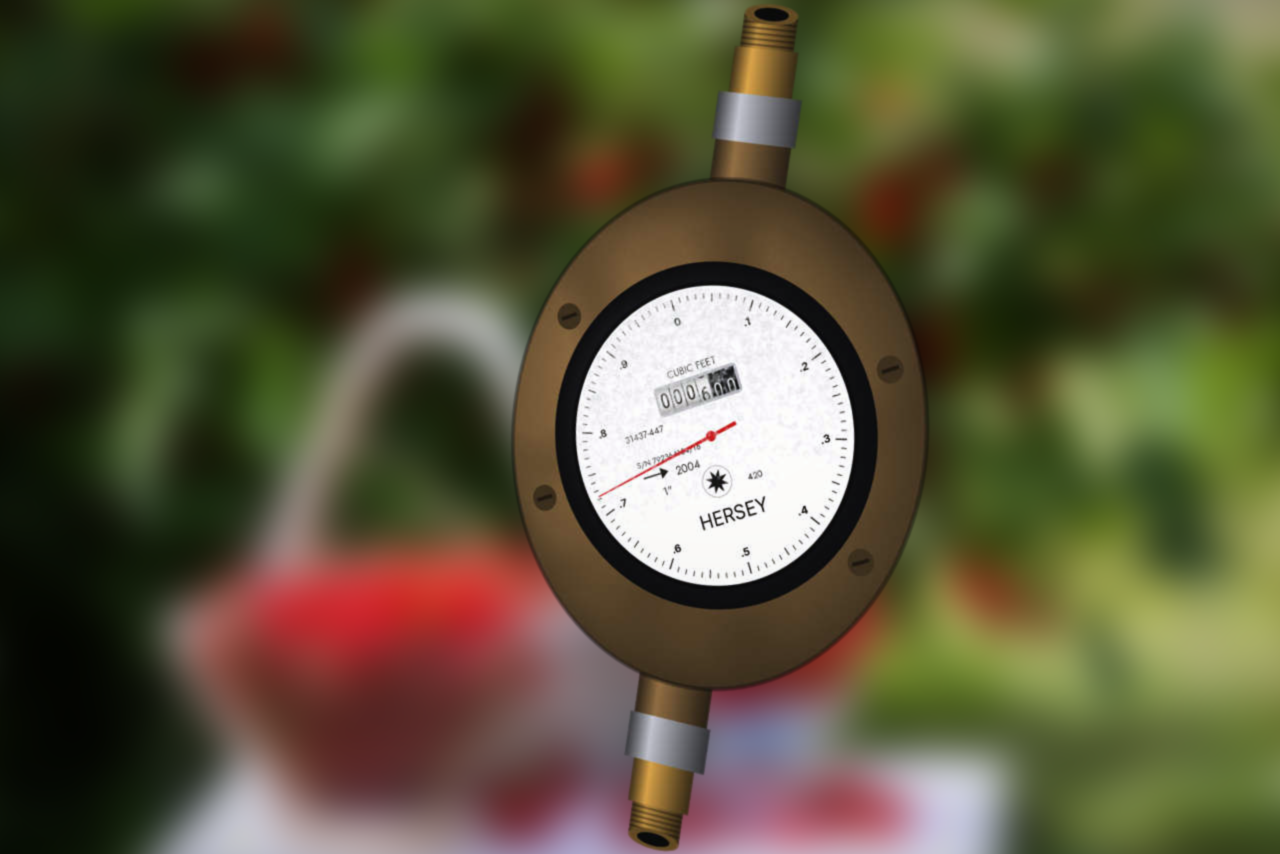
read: 599.72 ft³
